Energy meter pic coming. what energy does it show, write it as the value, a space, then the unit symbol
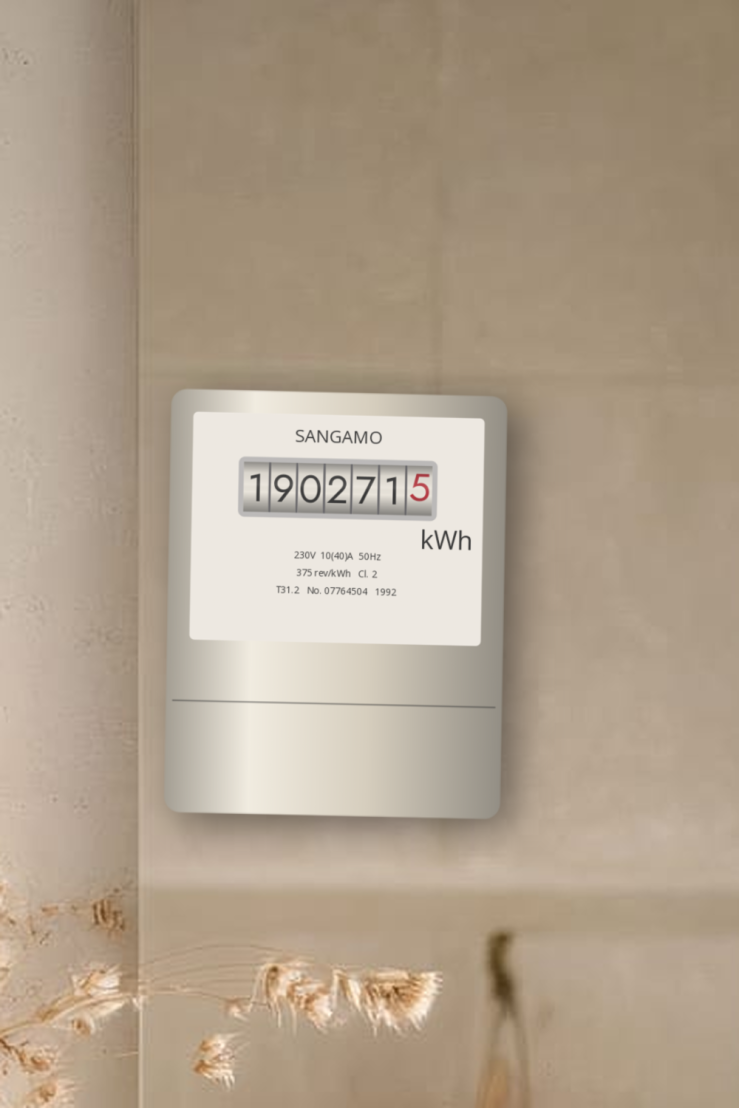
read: 190271.5 kWh
